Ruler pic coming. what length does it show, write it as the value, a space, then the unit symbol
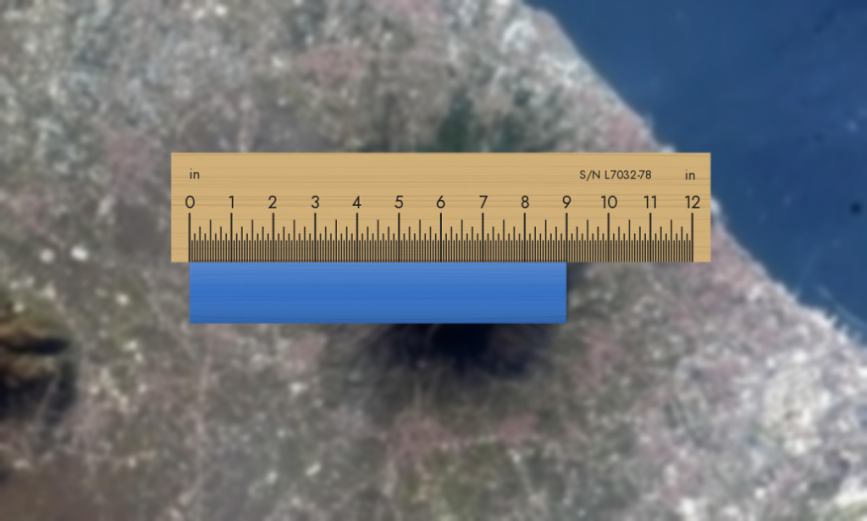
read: 9 in
